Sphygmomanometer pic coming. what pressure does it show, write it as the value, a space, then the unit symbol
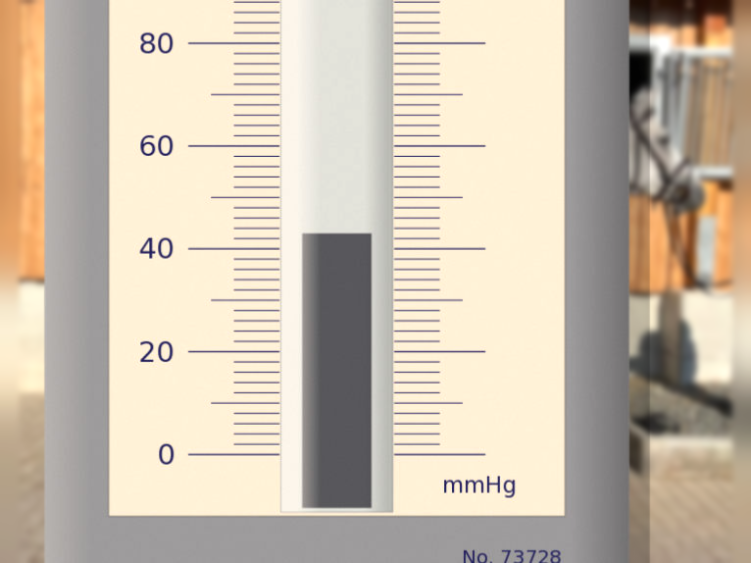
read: 43 mmHg
